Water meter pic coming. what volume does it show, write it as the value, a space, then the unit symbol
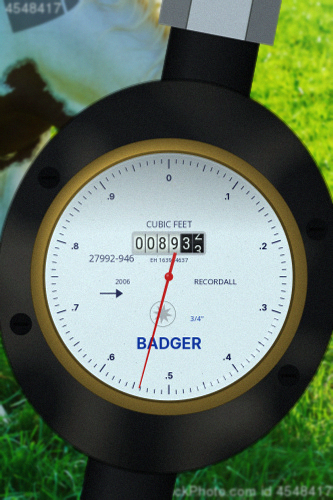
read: 8932.54 ft³
